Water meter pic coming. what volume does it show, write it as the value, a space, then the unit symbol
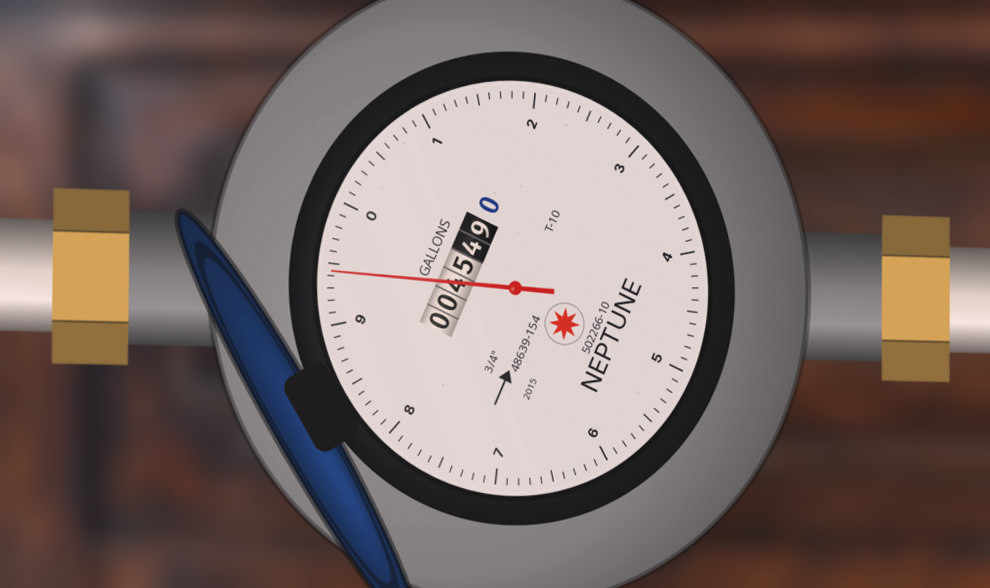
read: 45489.4 gal
